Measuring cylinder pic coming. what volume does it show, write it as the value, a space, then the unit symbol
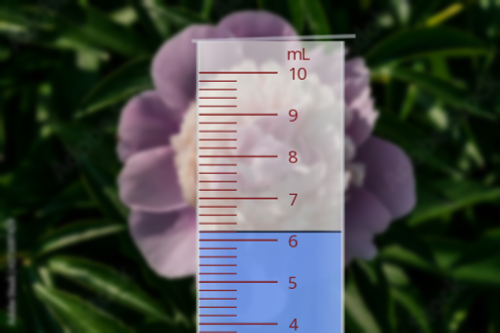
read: 6.2 mL
